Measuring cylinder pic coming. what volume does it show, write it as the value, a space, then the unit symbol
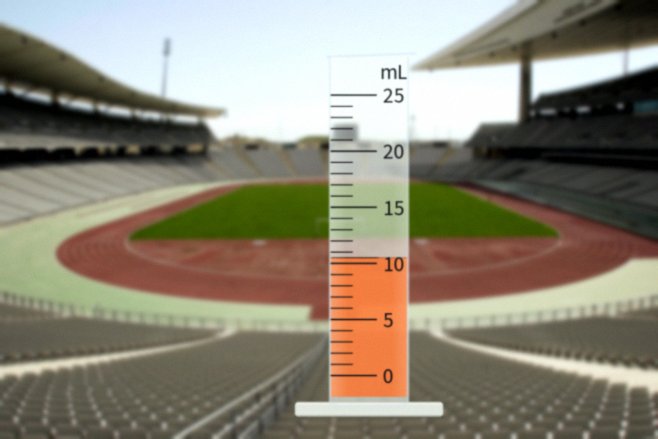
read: 10.5 mL
